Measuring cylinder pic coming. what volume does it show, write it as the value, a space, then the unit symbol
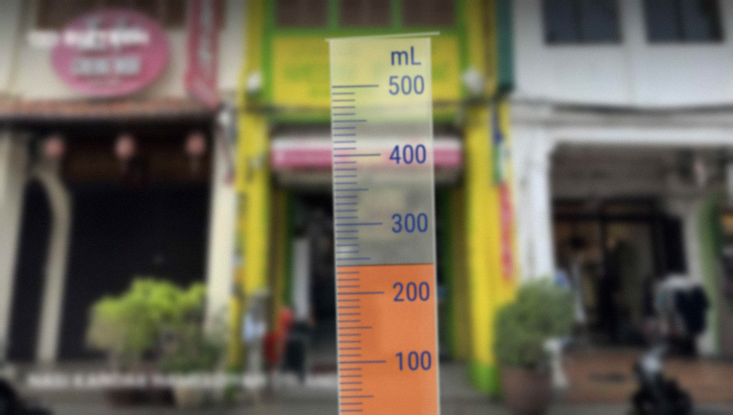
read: 240 mL
